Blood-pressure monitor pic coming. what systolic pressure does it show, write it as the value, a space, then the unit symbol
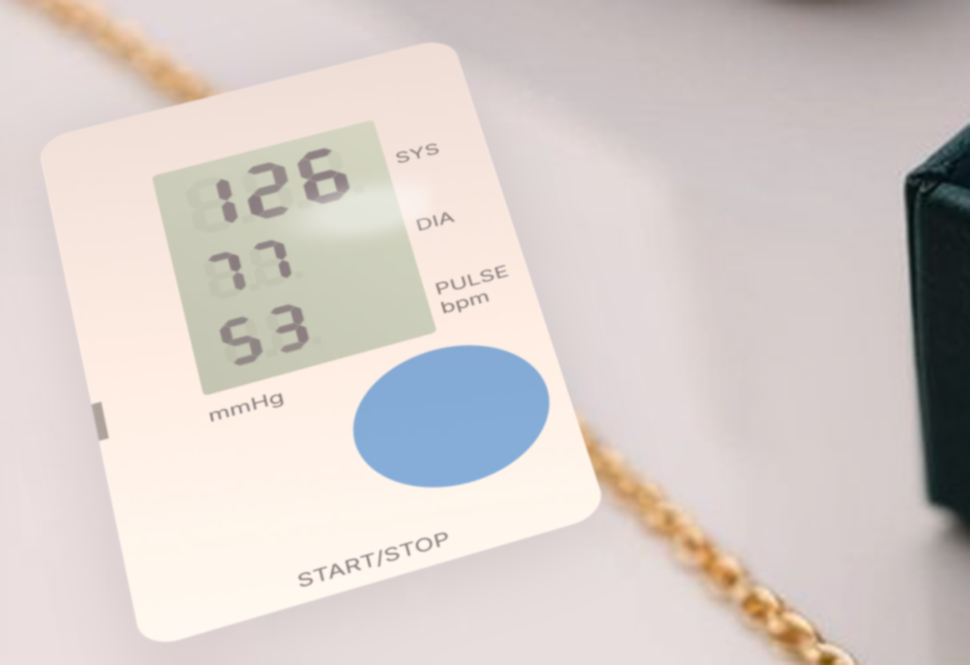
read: 126 mmHg
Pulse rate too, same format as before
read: 53 bpm
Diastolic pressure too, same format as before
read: 77 mmHg
